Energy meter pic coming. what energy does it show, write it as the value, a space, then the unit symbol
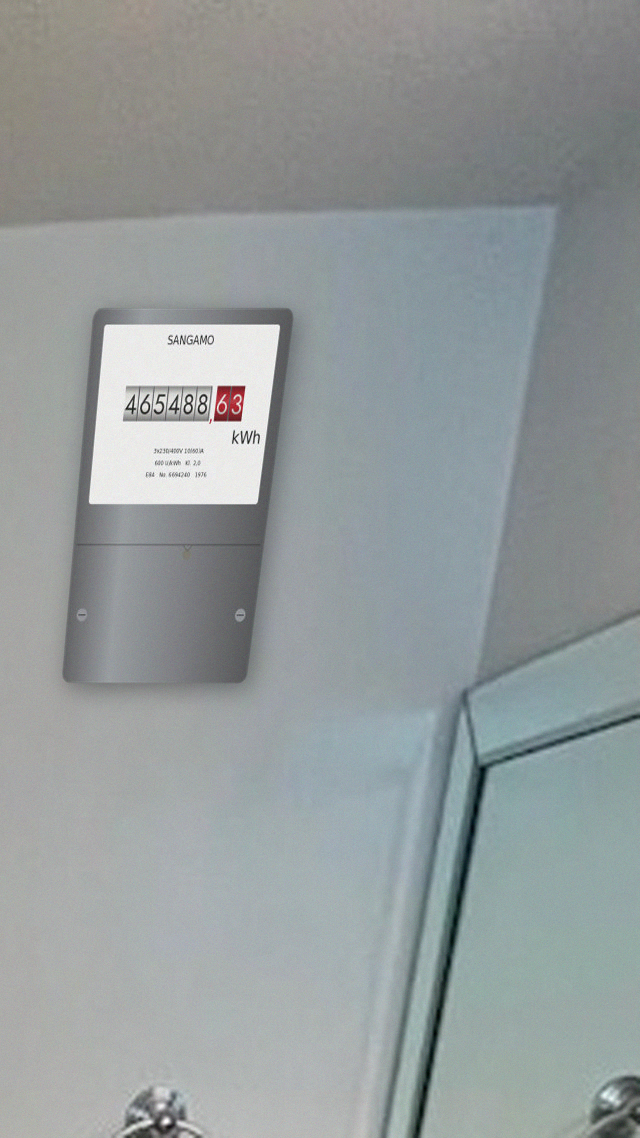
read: 465488.63 kWh
